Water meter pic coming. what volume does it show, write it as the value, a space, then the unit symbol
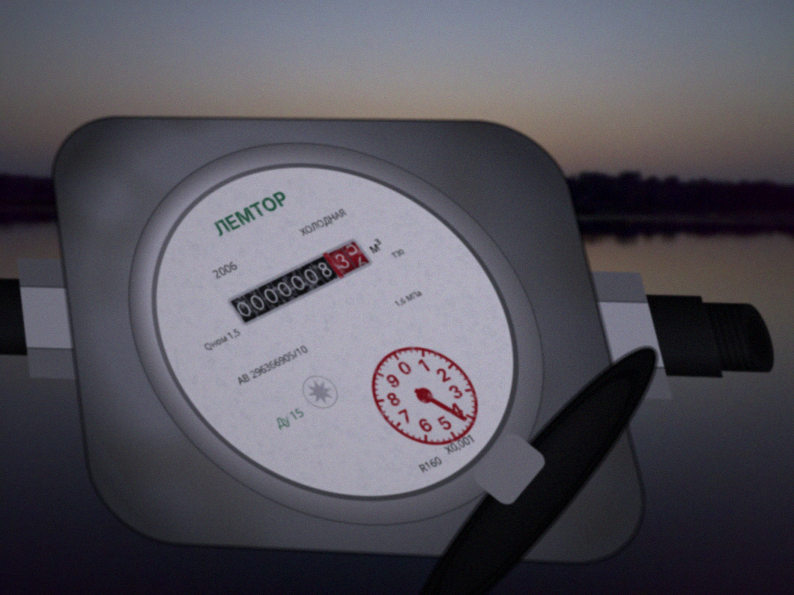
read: 8.354 m³
